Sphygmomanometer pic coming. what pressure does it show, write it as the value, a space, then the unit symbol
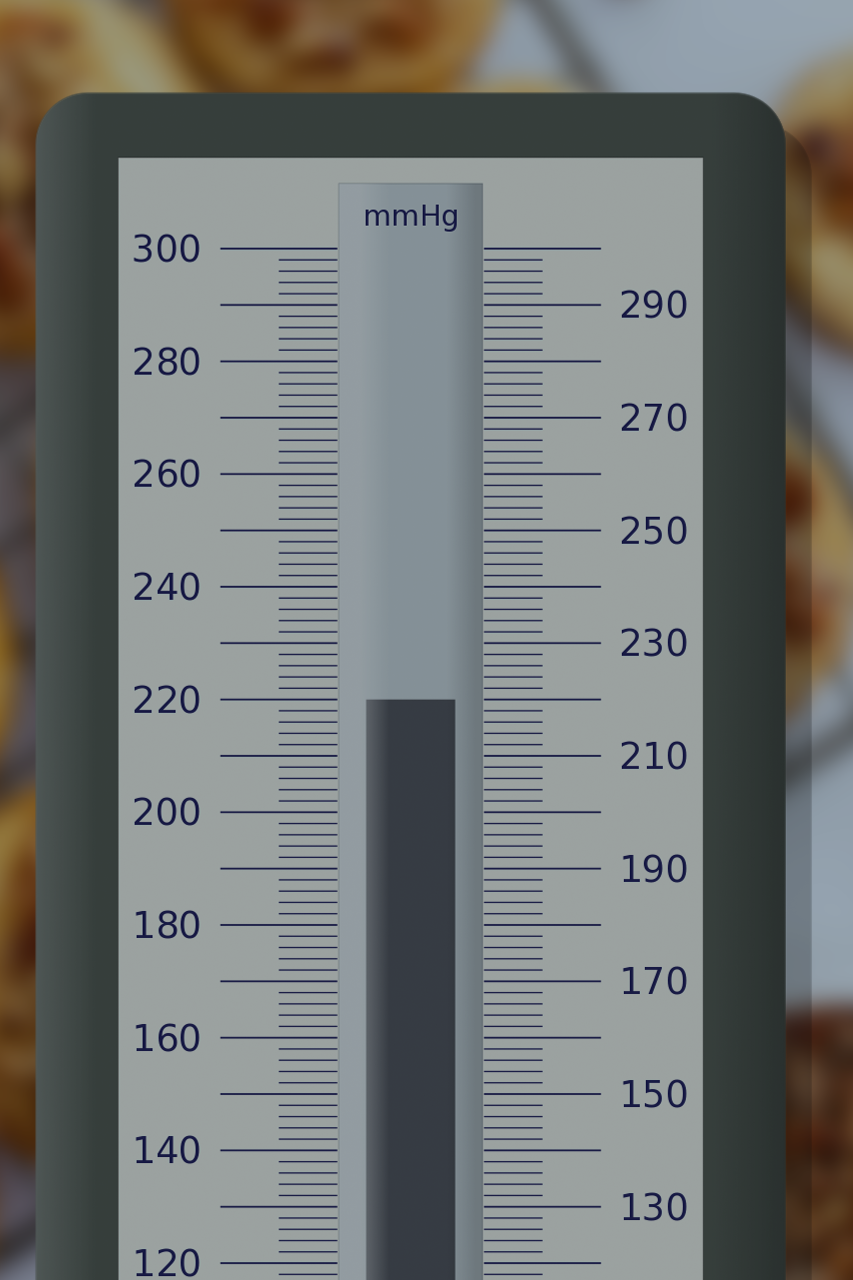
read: 220 mmHg
